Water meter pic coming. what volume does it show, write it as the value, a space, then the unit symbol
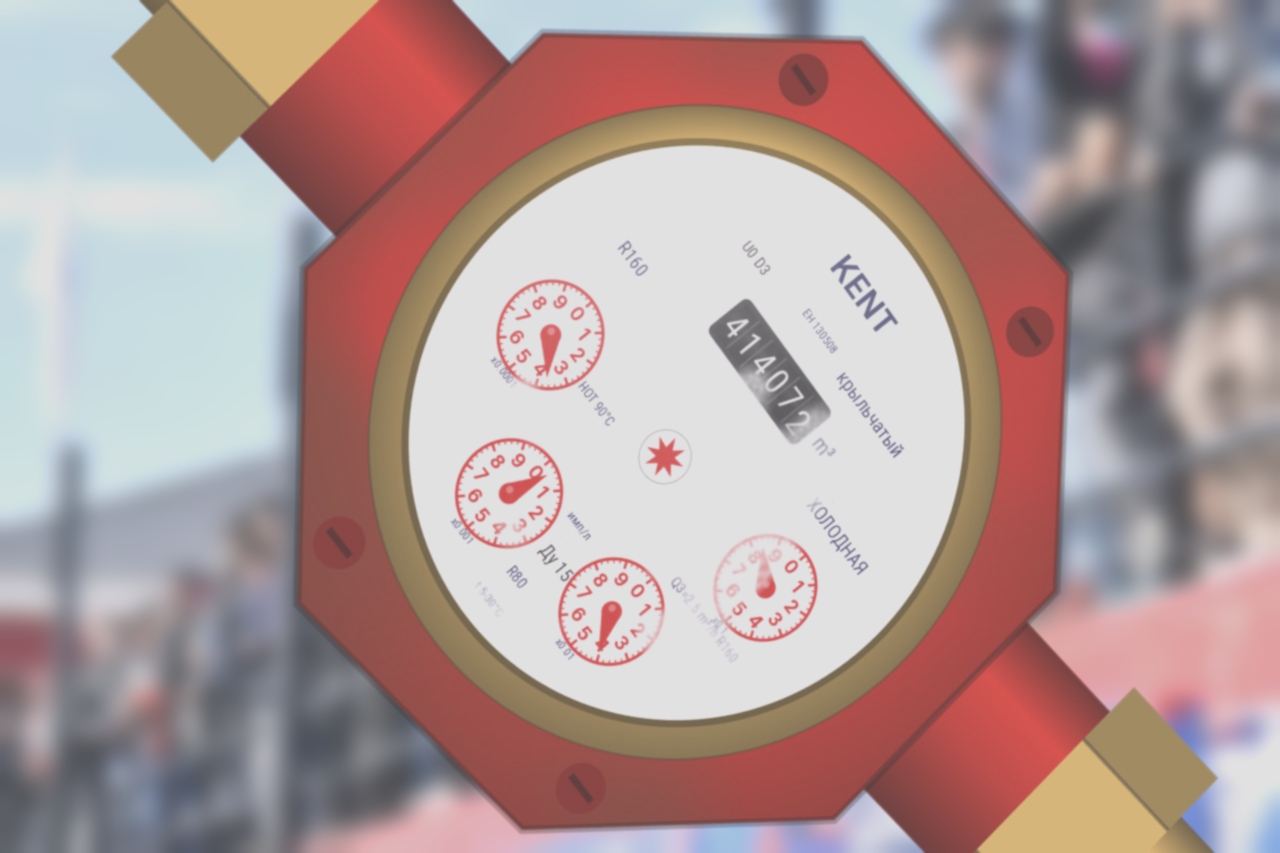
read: 414071.8403 m³
